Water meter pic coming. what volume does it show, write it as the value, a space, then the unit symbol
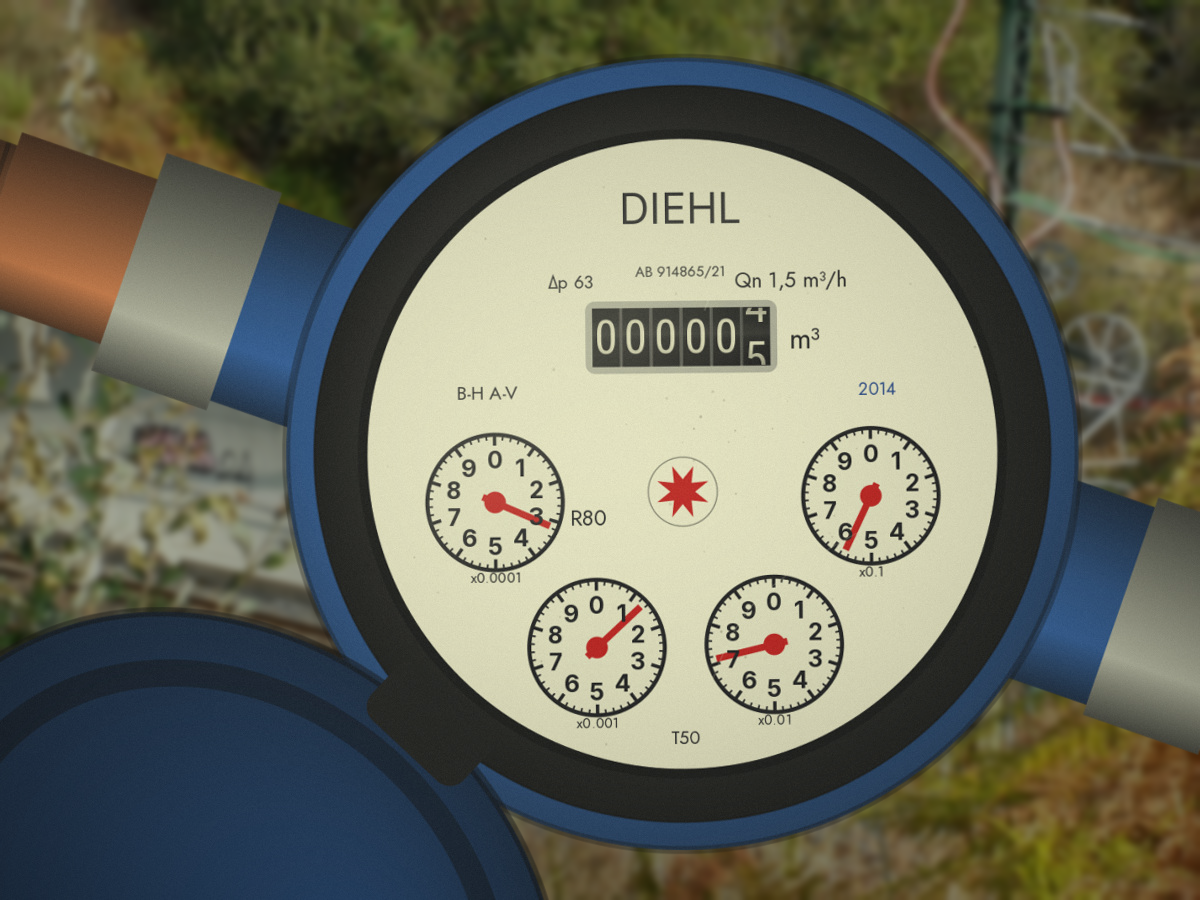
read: 4.5713 m³
